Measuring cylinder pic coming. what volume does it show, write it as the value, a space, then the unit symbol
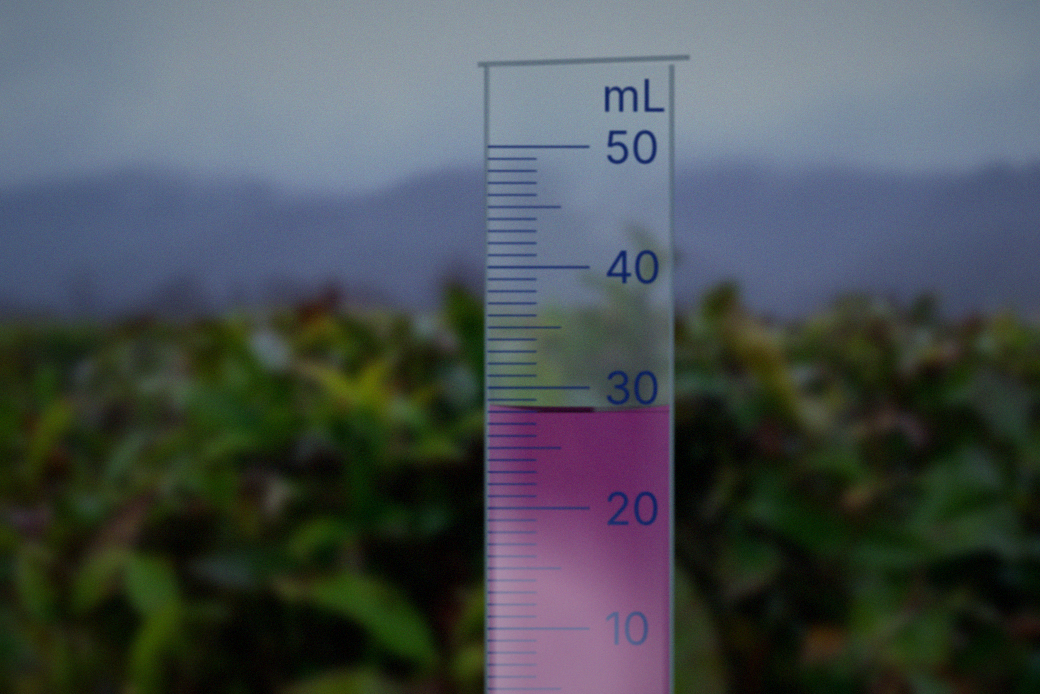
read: 28 mL
